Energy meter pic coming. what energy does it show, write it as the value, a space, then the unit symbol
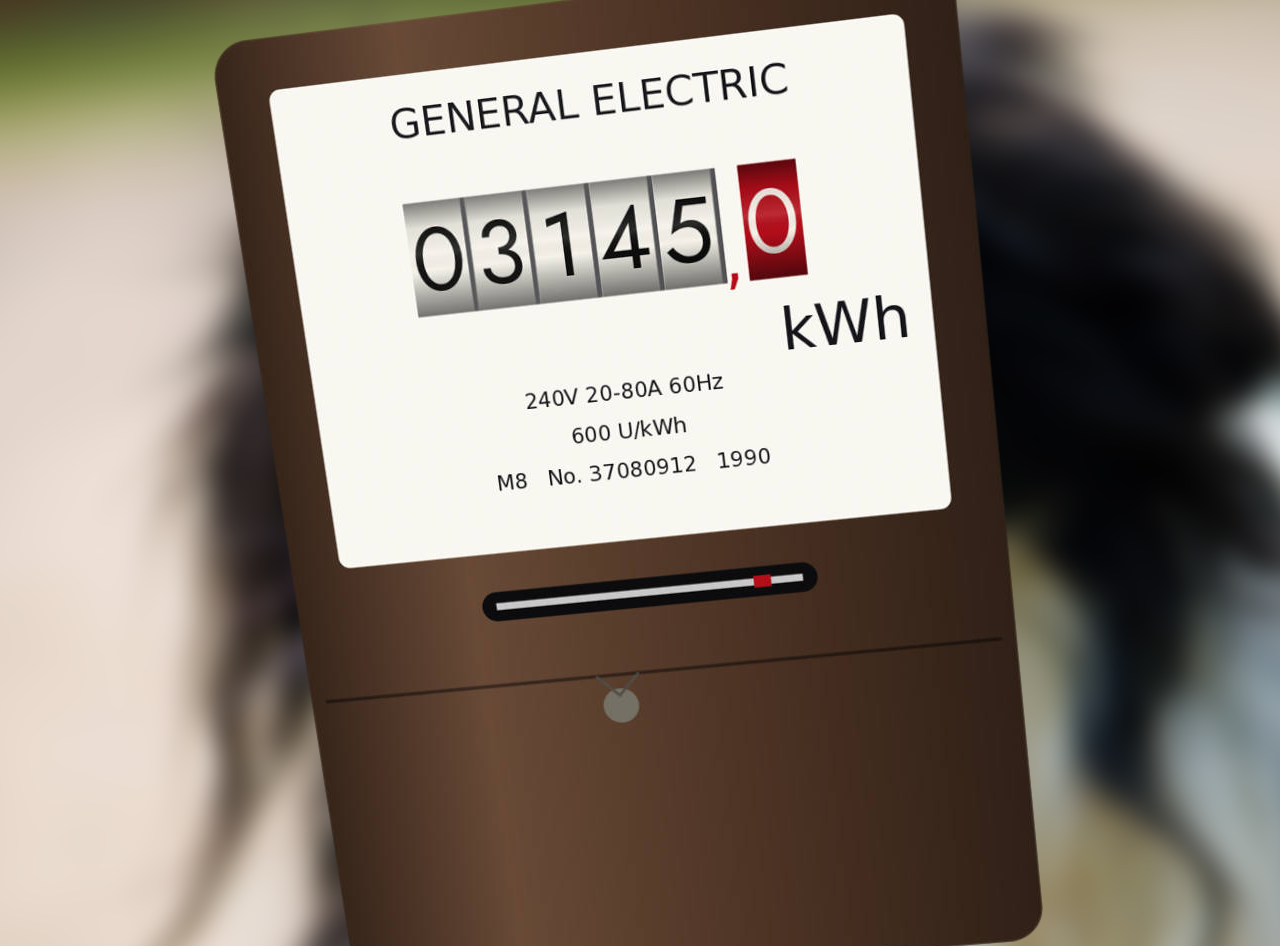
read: 3145.0 kWh
